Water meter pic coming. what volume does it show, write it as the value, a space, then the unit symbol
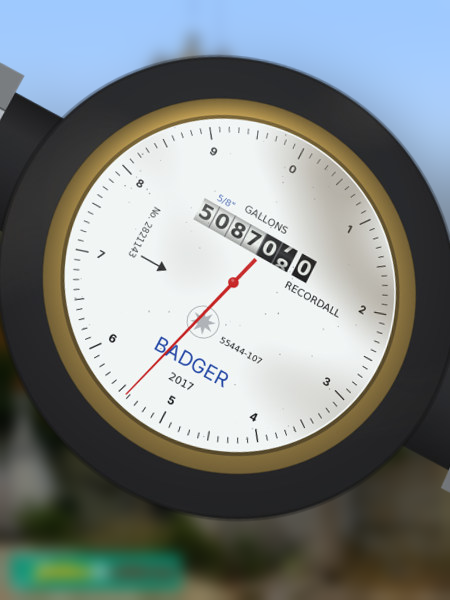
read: 5087075.4 gal
